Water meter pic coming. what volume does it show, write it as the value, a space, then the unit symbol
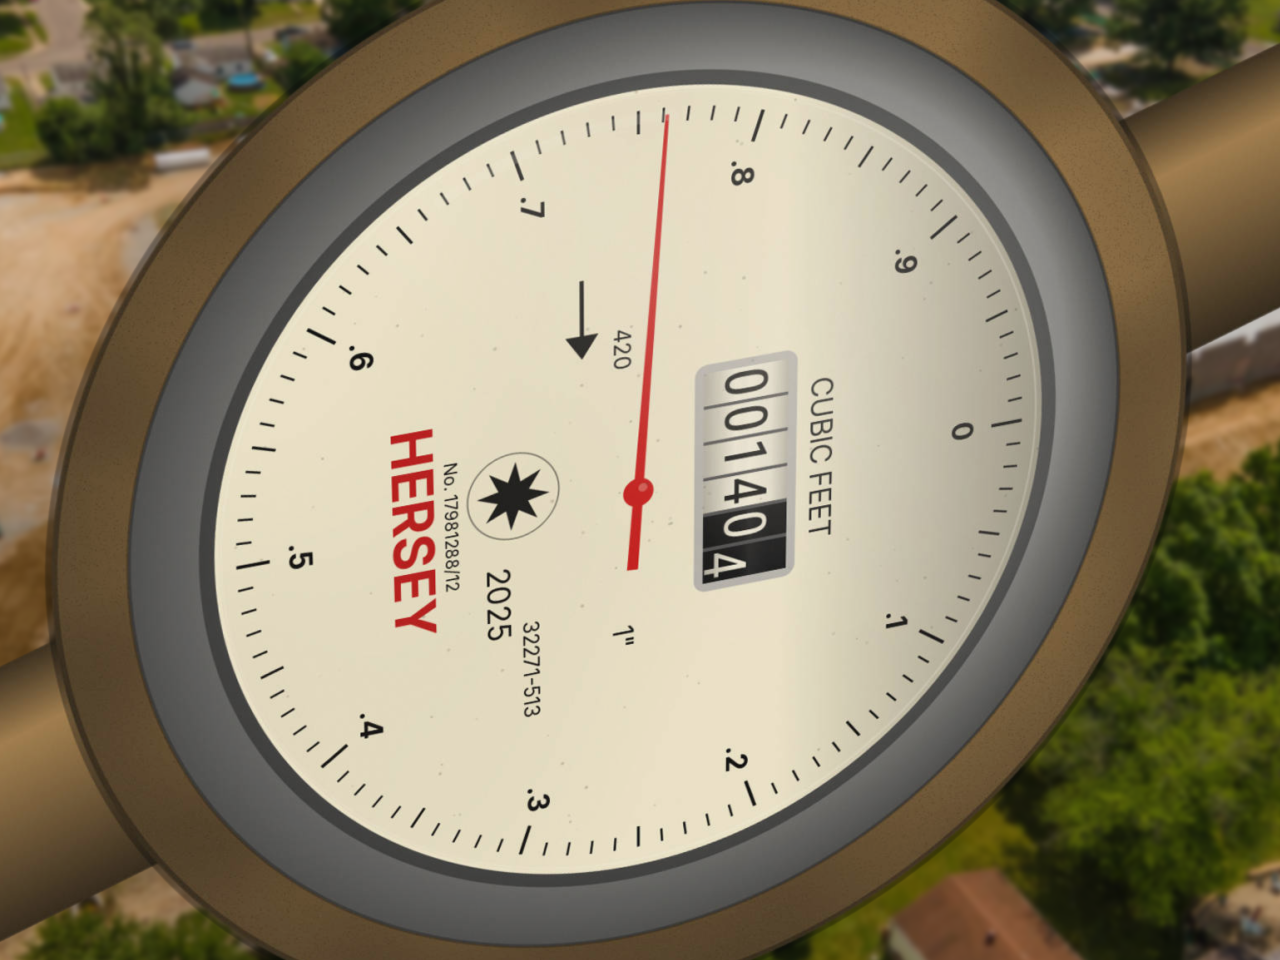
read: 1403.76 ft³
